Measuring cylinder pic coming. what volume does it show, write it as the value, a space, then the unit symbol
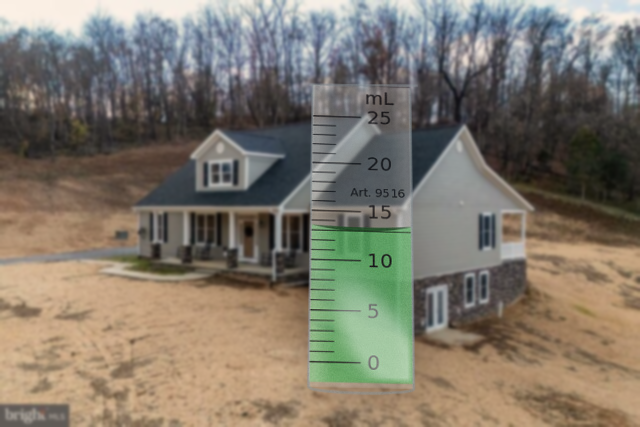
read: 13 mL
